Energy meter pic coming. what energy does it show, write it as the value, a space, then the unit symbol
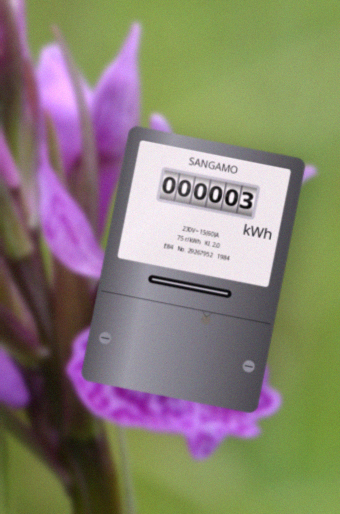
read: 3 kWh
